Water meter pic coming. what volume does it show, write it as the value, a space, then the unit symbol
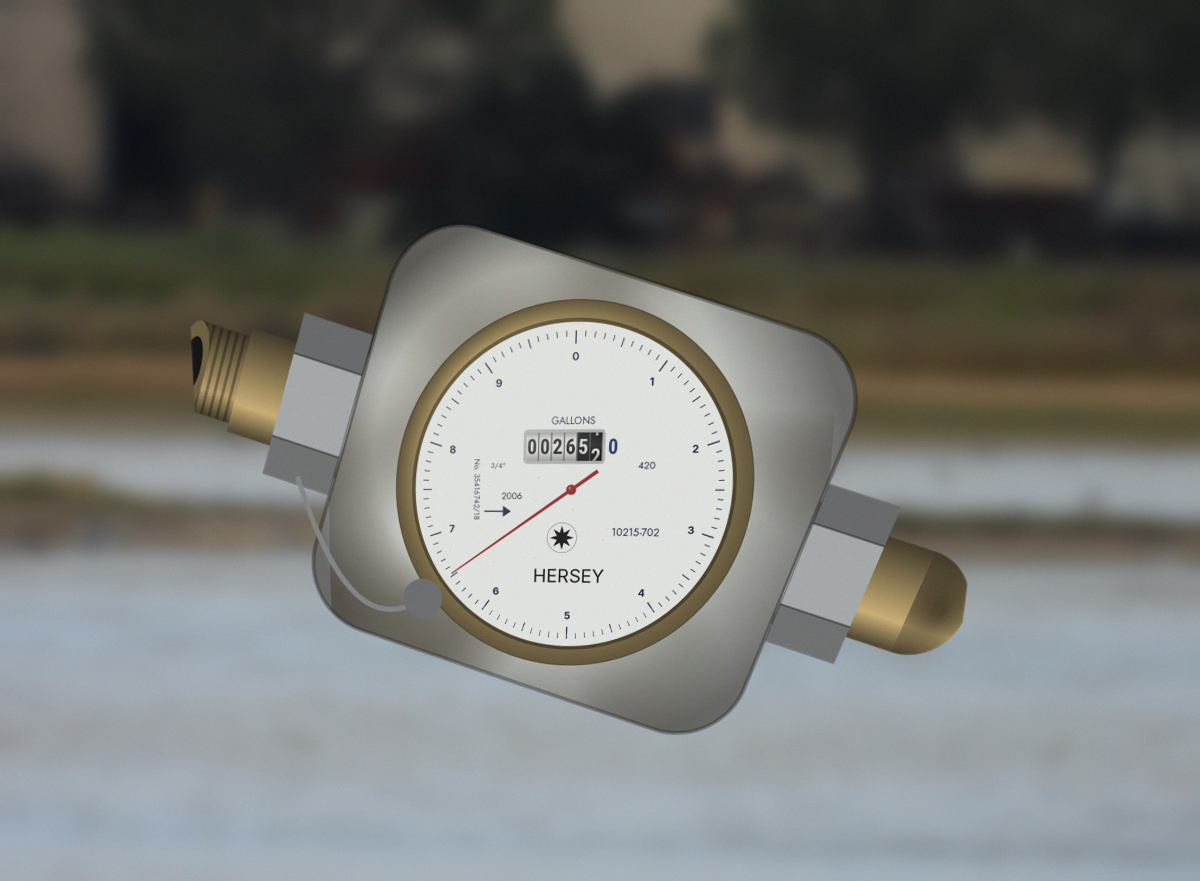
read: 26516.5 gal
